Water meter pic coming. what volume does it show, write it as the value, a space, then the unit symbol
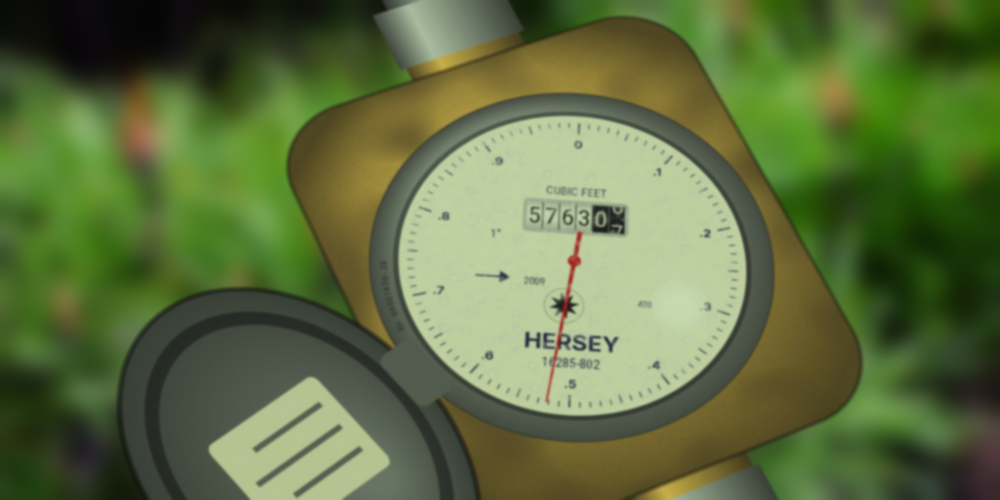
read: 576306.52 ft³
